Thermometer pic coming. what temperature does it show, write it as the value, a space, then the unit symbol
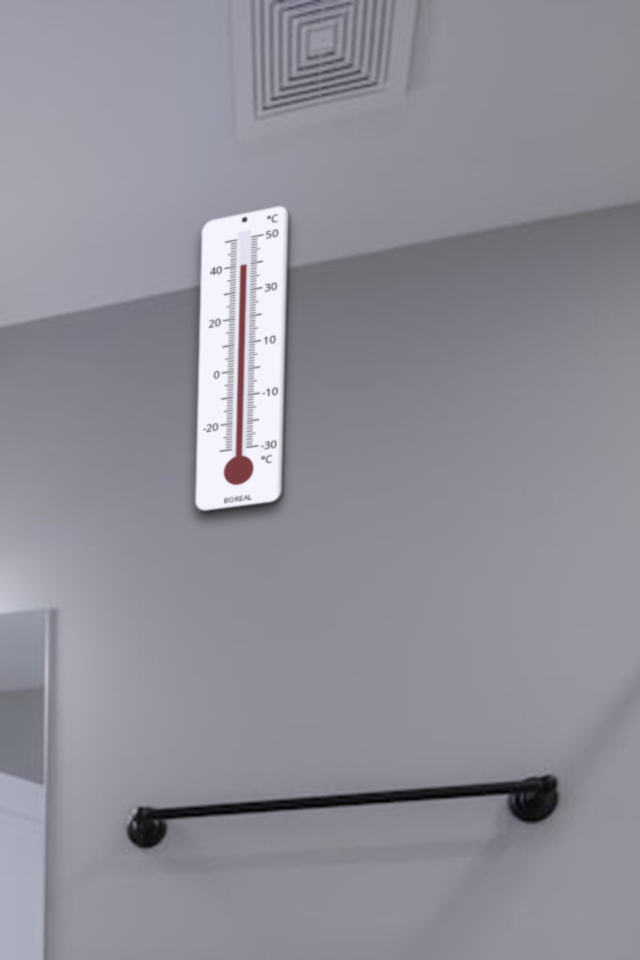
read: 40 °C
